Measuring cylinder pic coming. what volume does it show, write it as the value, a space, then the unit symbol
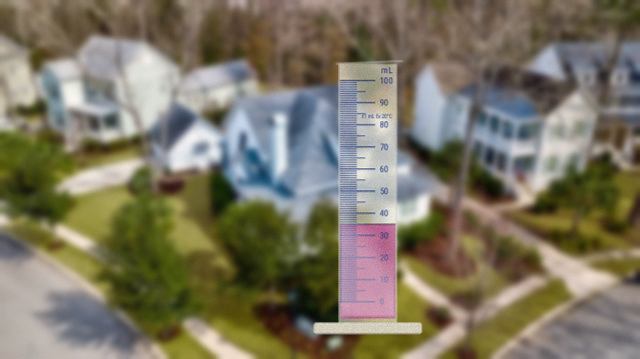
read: 35 mL
